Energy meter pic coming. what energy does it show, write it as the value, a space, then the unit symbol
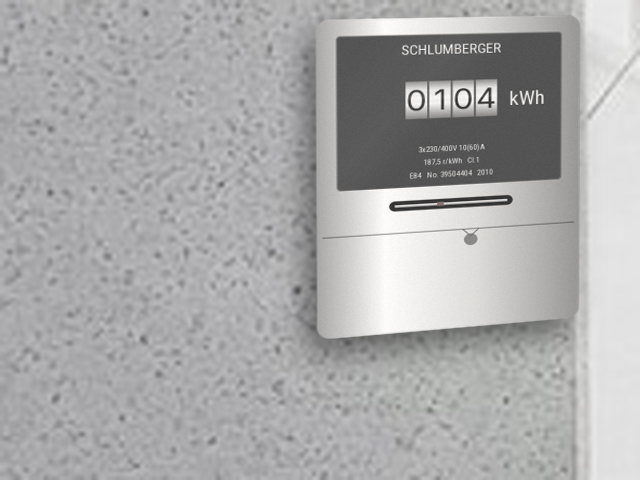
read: 104 kWh
